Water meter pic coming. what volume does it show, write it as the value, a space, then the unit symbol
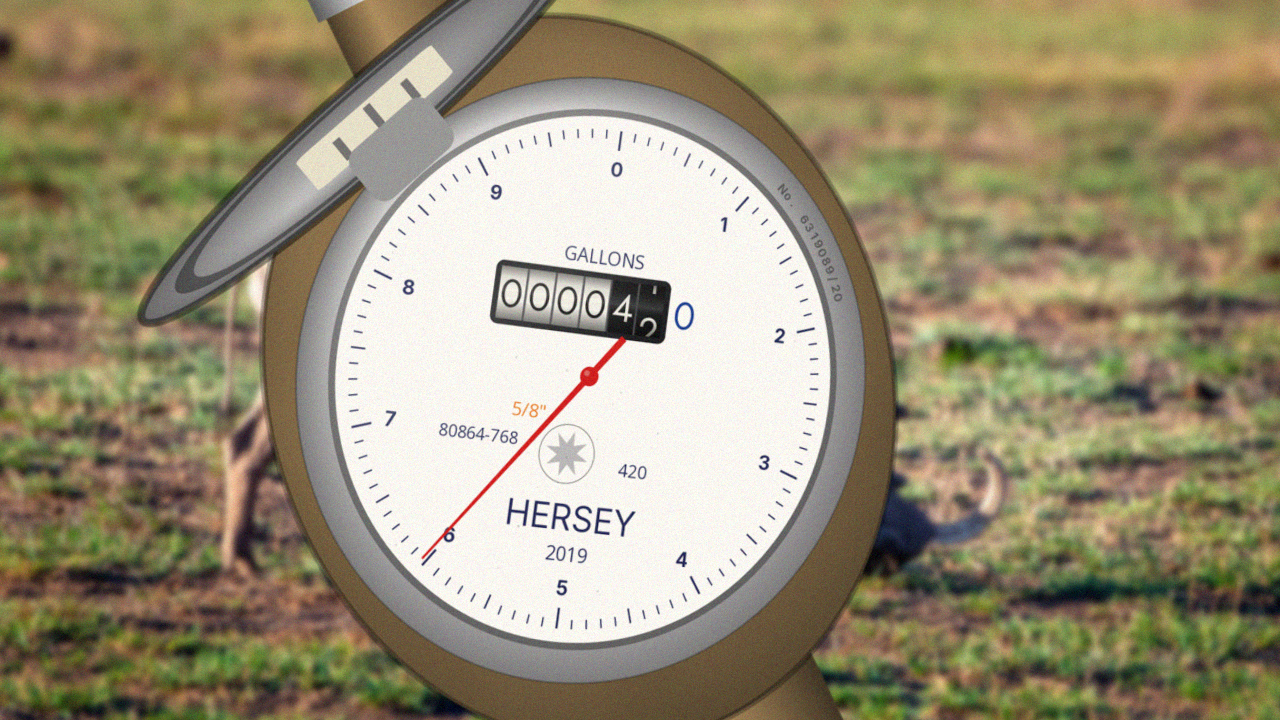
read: 416.0 gal
